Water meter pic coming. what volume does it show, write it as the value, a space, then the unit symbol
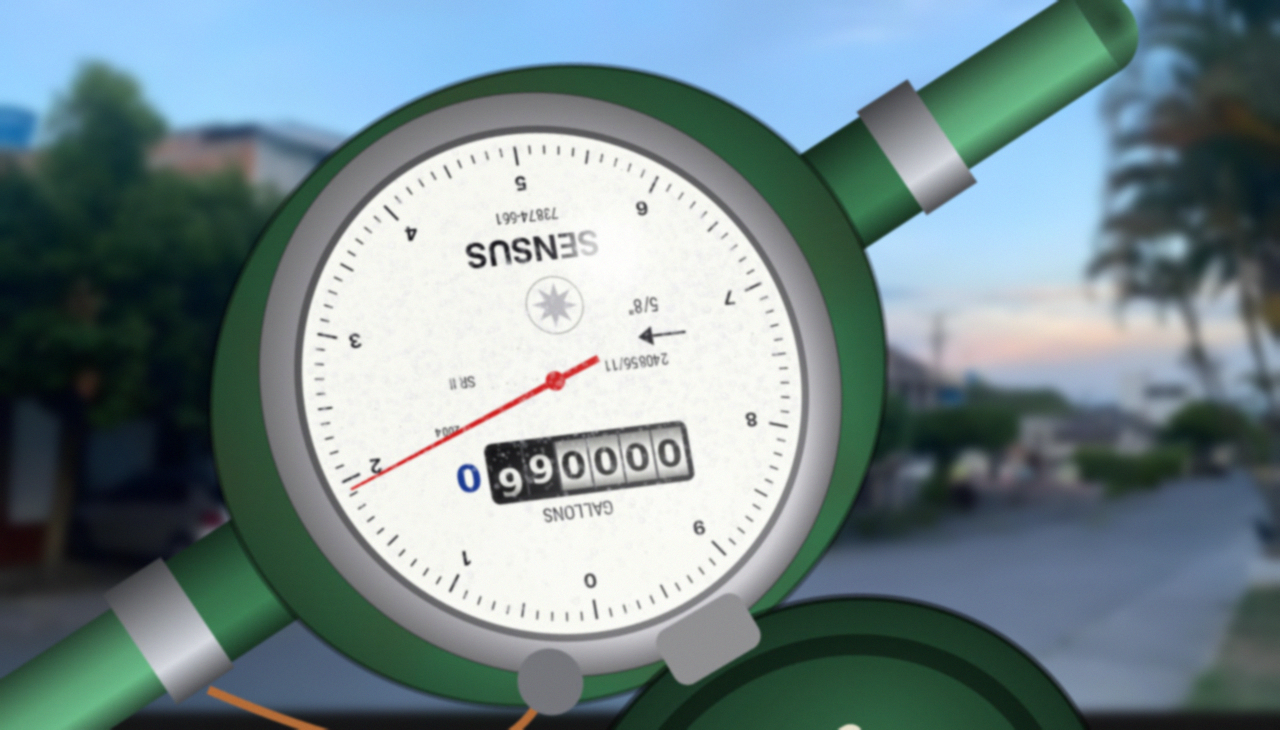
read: 661.9 gal
